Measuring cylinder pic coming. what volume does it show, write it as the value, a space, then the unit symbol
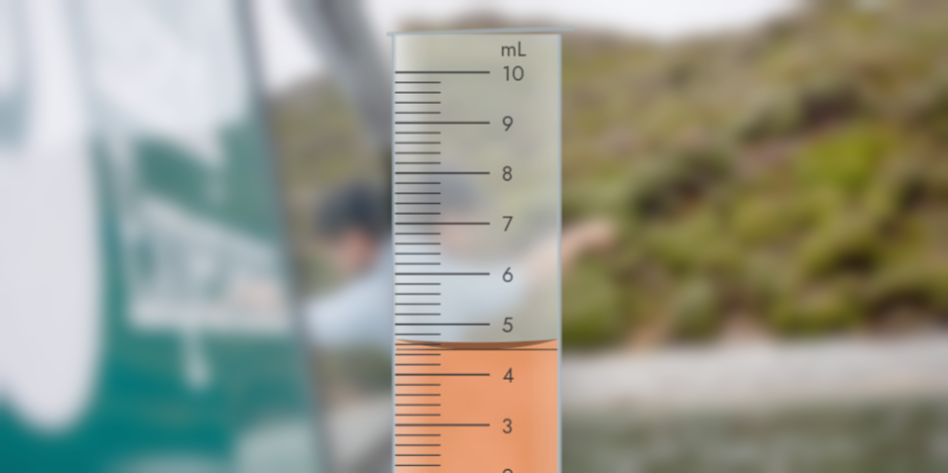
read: 4.5 mL
